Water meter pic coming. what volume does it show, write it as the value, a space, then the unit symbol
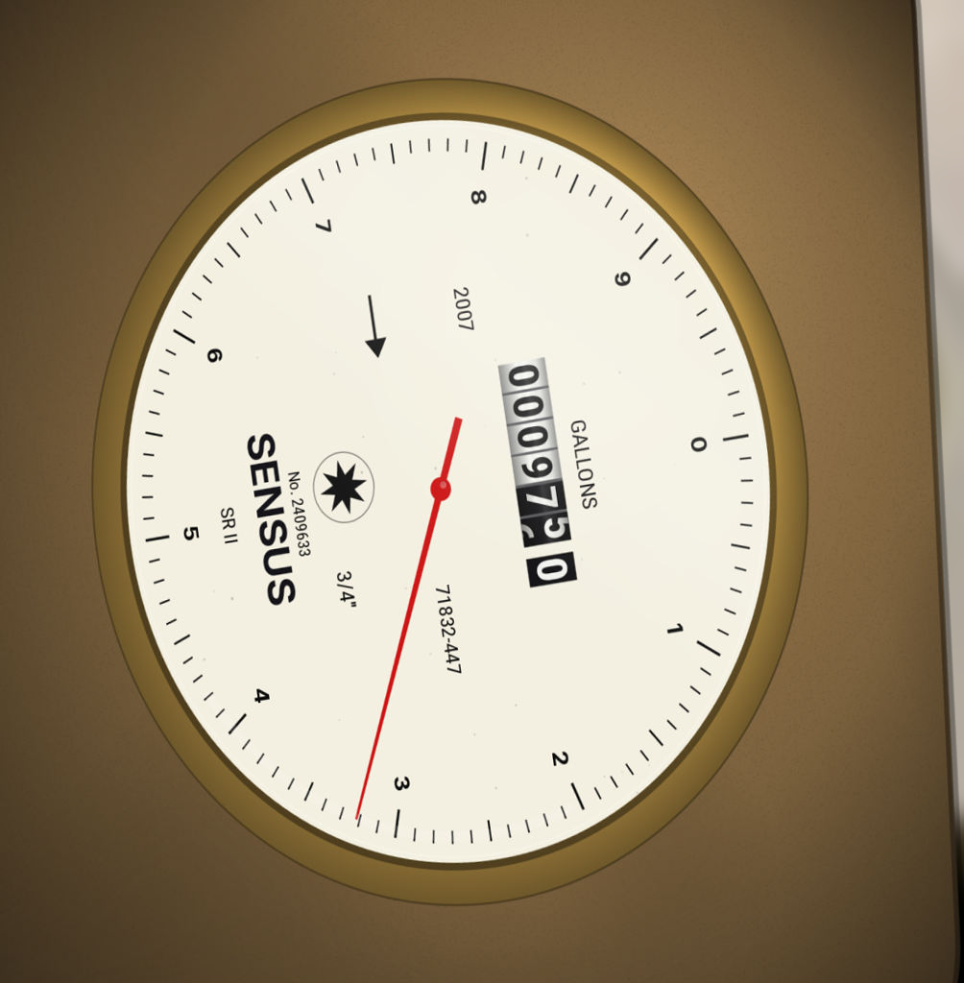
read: 9753.2 gal
